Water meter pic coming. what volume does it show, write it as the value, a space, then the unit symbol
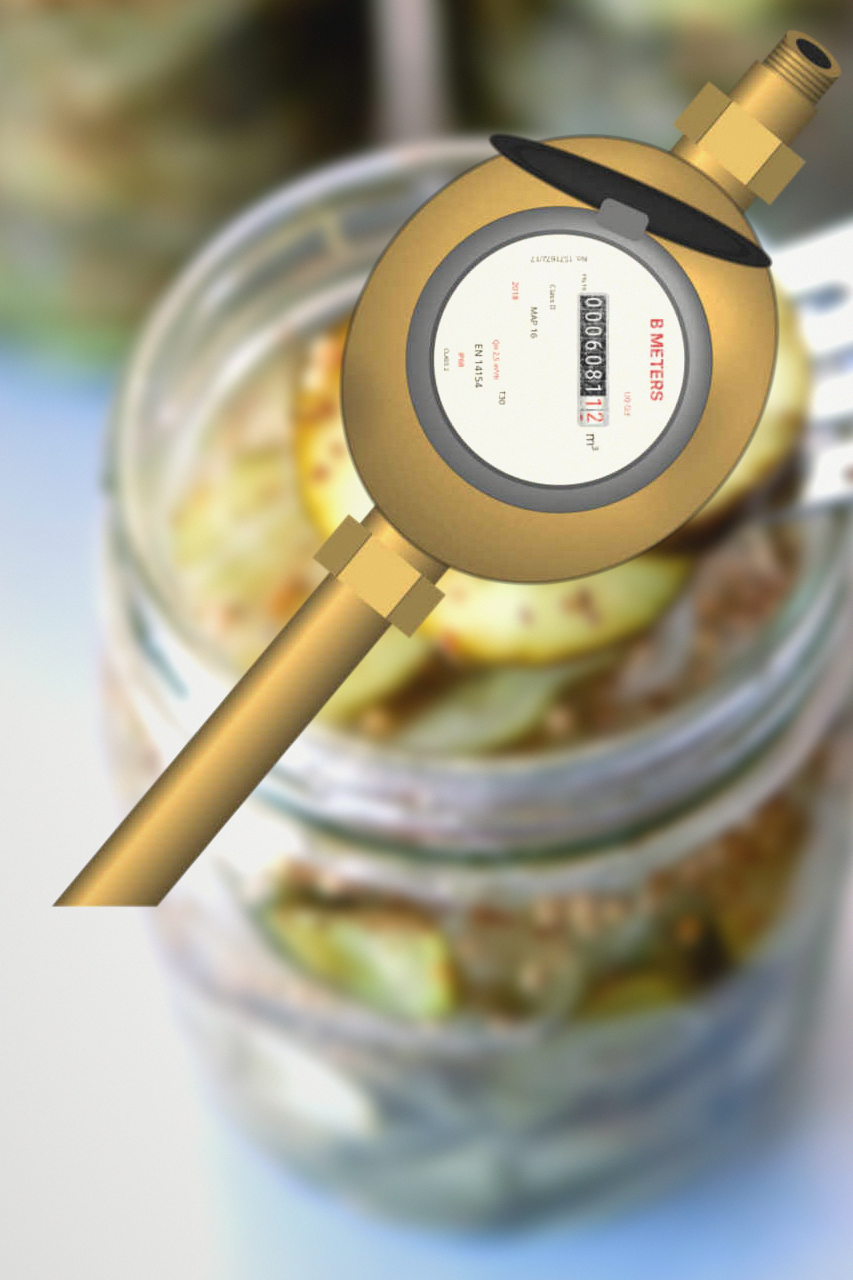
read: 6081.12 m³
